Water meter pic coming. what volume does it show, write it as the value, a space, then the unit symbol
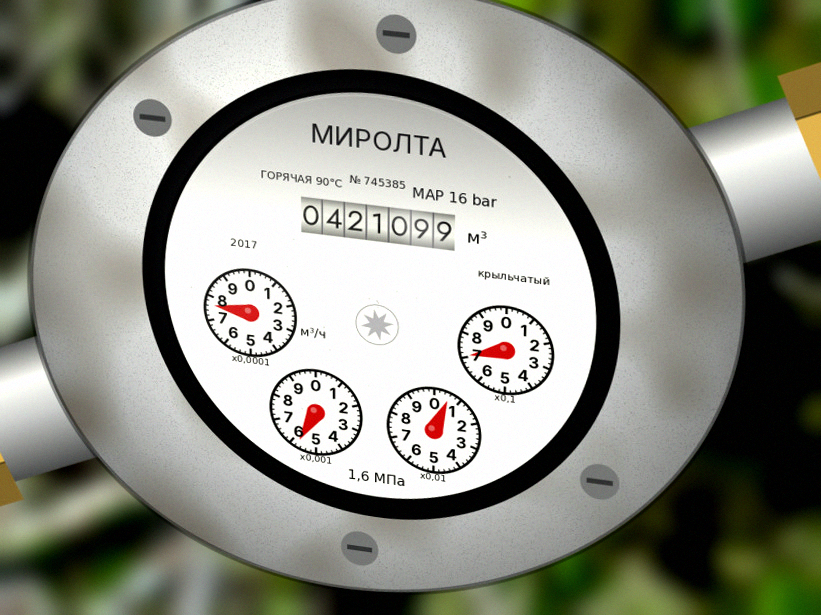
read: 421099.7057 m³
